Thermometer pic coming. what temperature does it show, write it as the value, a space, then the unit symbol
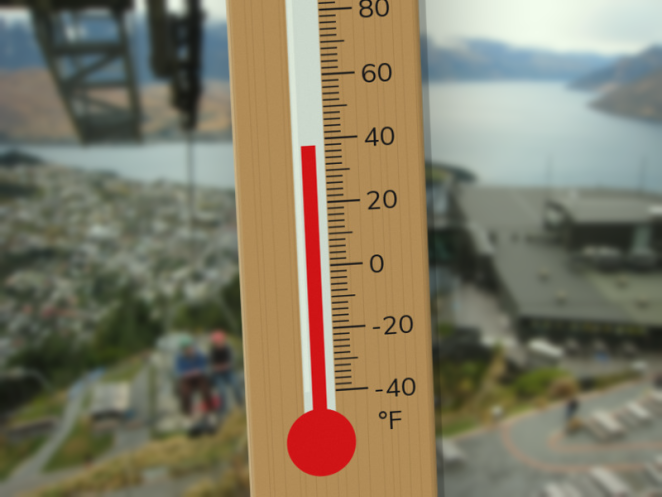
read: 38 °F
